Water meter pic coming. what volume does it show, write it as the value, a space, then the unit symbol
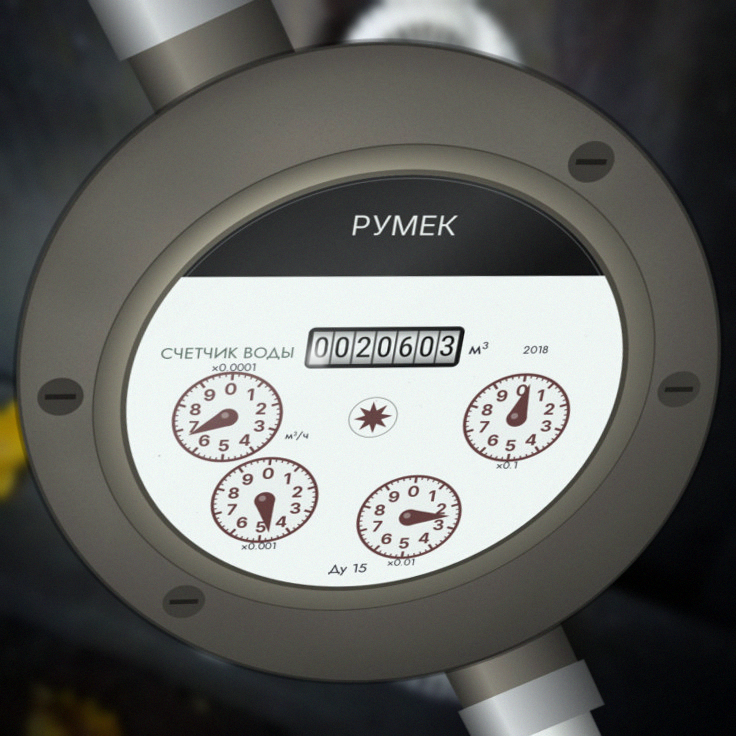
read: 20603.0246 m³
